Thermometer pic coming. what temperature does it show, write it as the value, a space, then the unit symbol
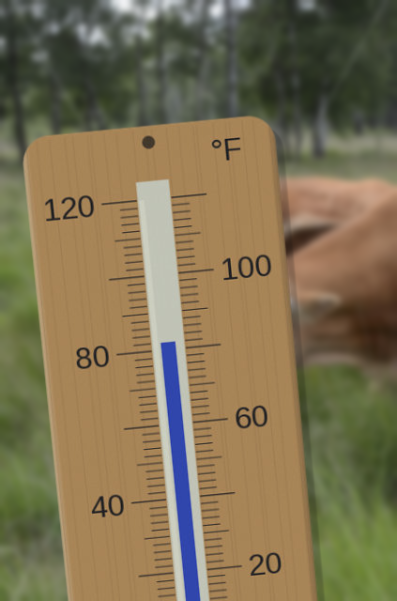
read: 82 °F
